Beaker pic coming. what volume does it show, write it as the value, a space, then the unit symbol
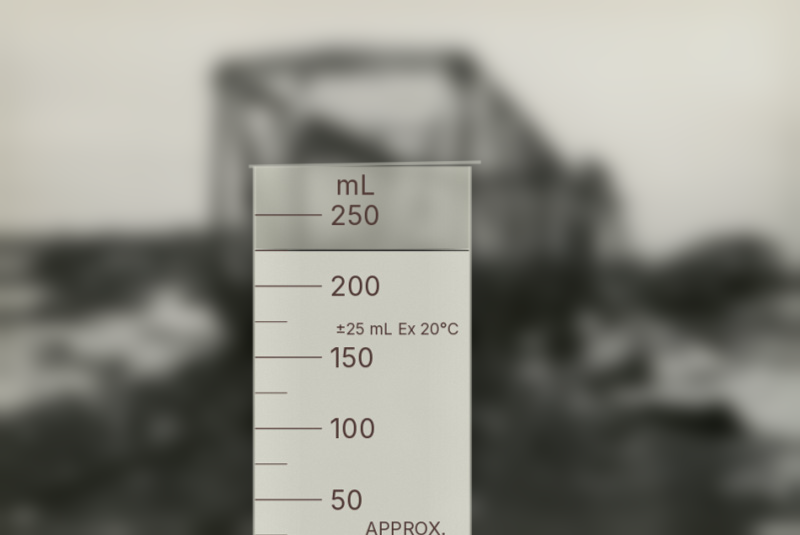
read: 225 mL
